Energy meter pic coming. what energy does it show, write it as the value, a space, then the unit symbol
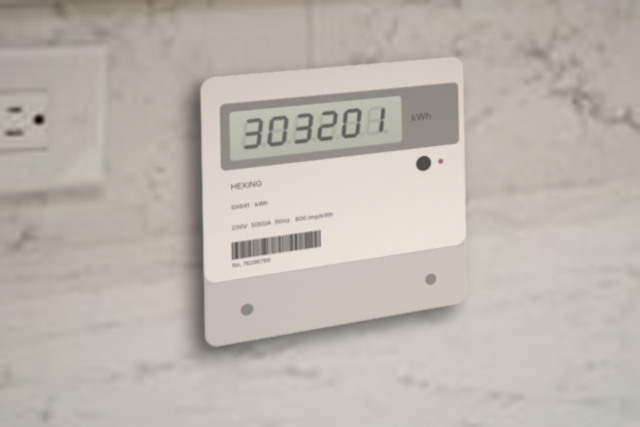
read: 303201 kWh
